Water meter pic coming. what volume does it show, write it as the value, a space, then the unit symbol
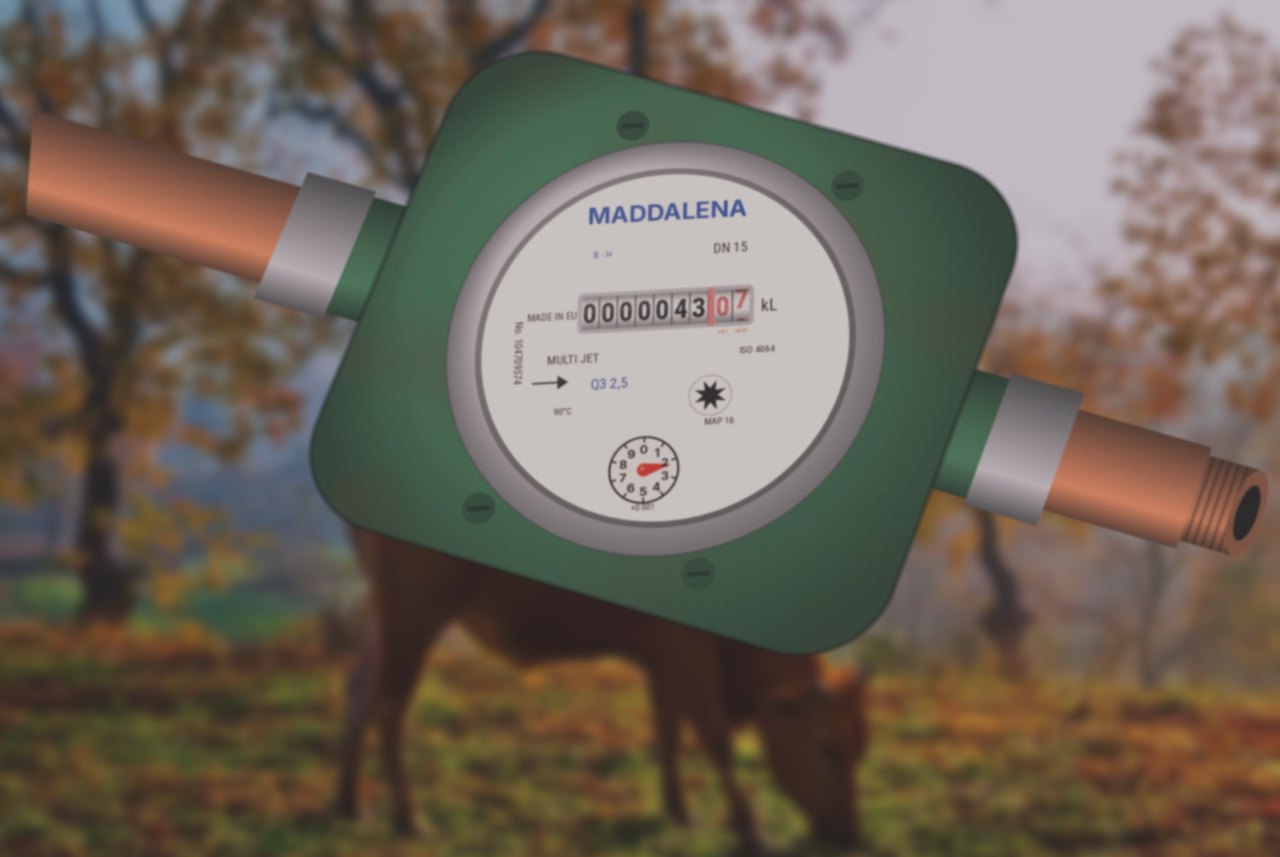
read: 43.072 kL
